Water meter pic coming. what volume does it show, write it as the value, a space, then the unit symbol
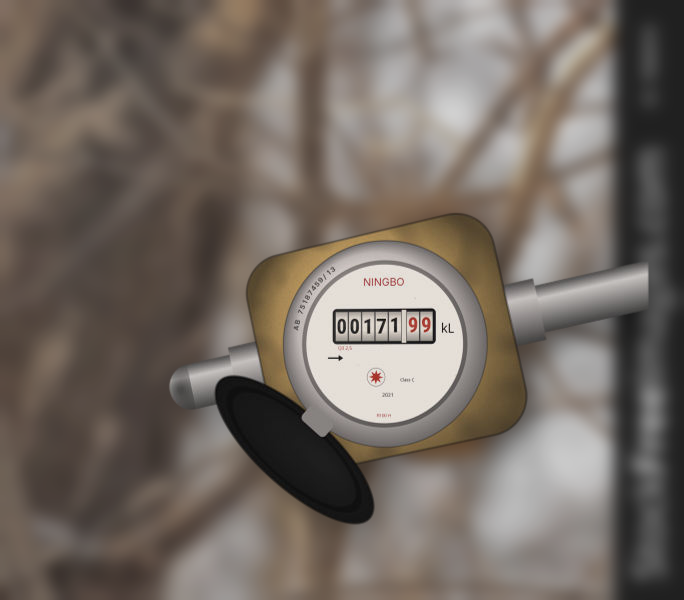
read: 171.99 kL
